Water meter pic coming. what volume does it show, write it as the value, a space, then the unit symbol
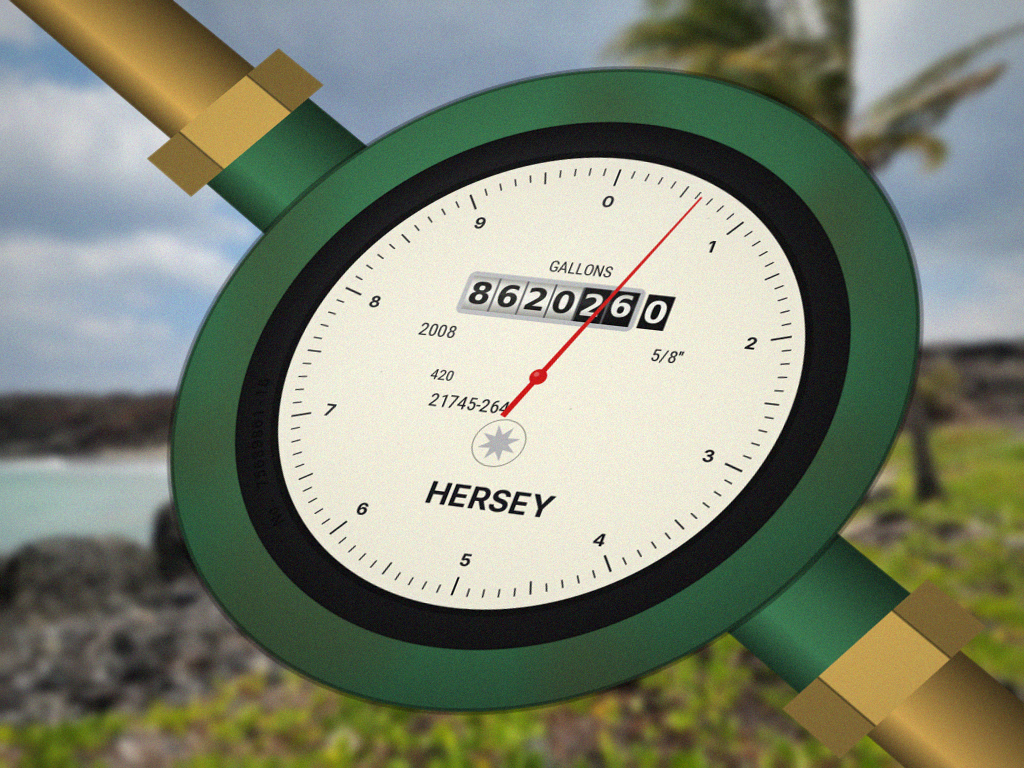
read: 8620260.6 gal
